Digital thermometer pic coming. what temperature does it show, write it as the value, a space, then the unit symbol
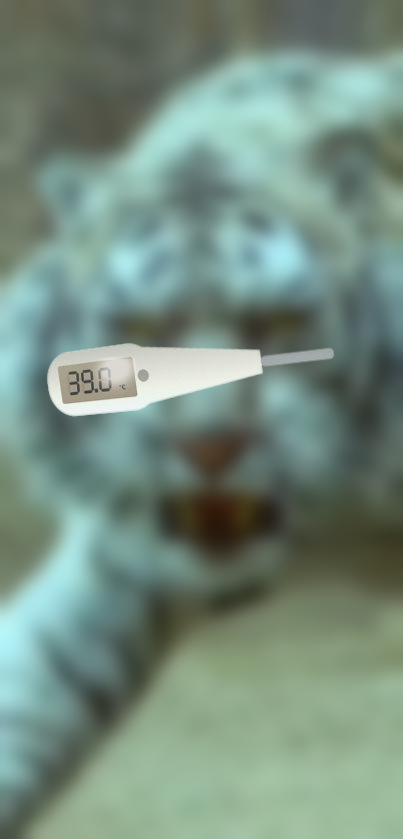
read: 39.0 °C
